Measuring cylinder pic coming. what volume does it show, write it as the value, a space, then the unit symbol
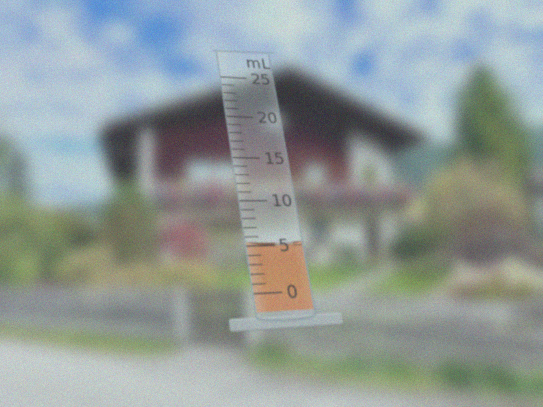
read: 5 mL
